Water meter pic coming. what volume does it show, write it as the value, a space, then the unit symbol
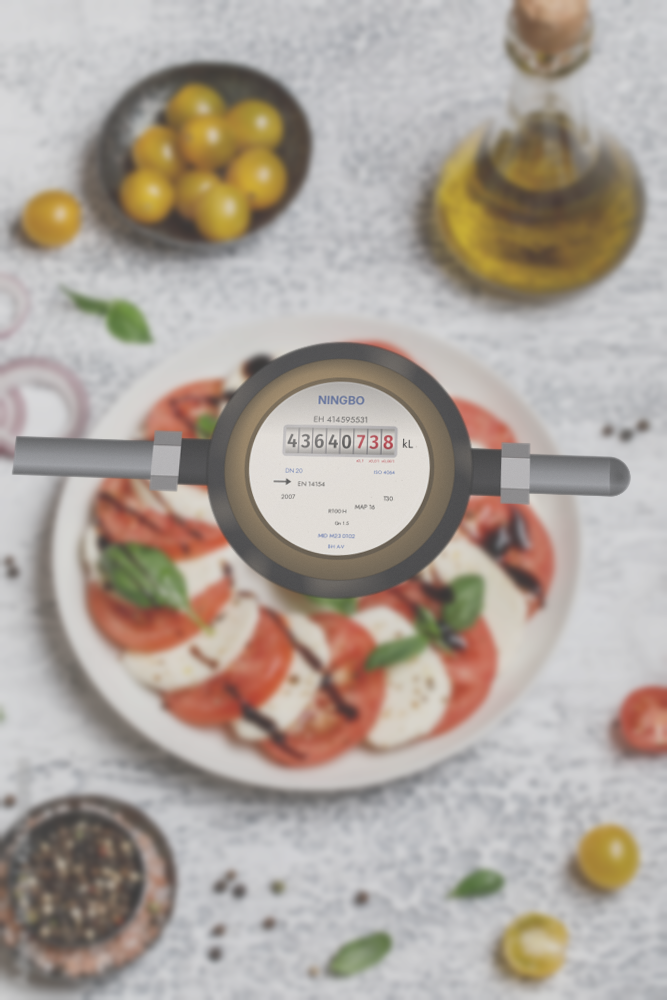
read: 43640.738 kL
